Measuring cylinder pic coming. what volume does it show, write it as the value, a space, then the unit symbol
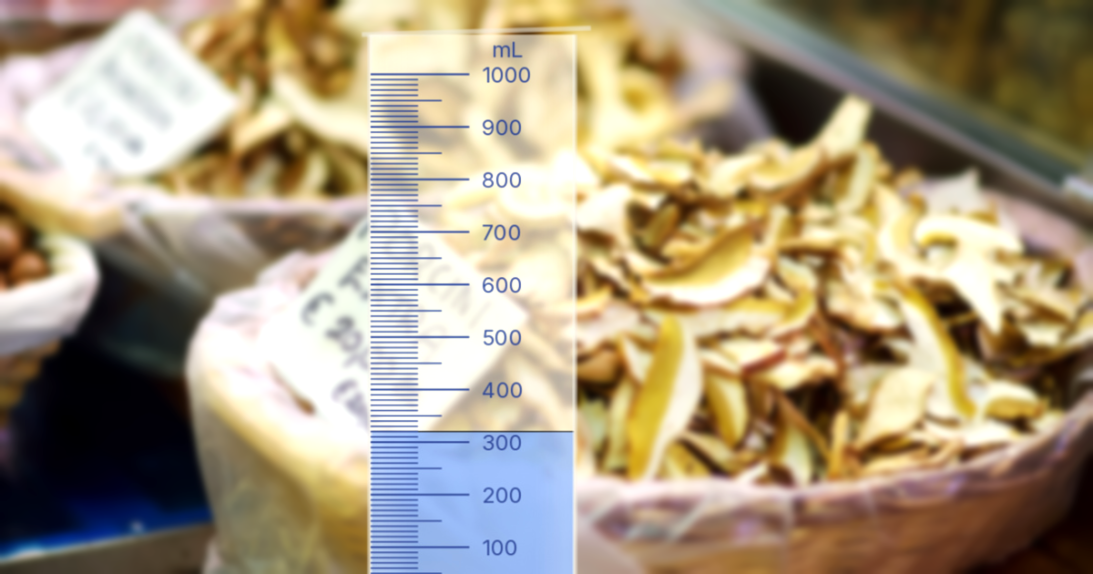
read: 320 mL
